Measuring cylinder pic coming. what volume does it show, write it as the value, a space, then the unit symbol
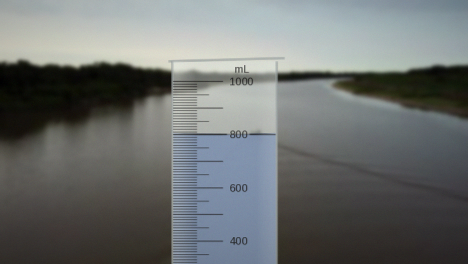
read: 800 mL
